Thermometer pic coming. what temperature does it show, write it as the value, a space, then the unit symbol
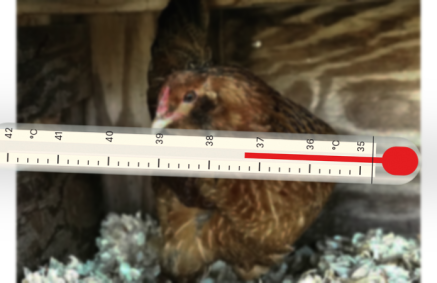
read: 37.3 °C
